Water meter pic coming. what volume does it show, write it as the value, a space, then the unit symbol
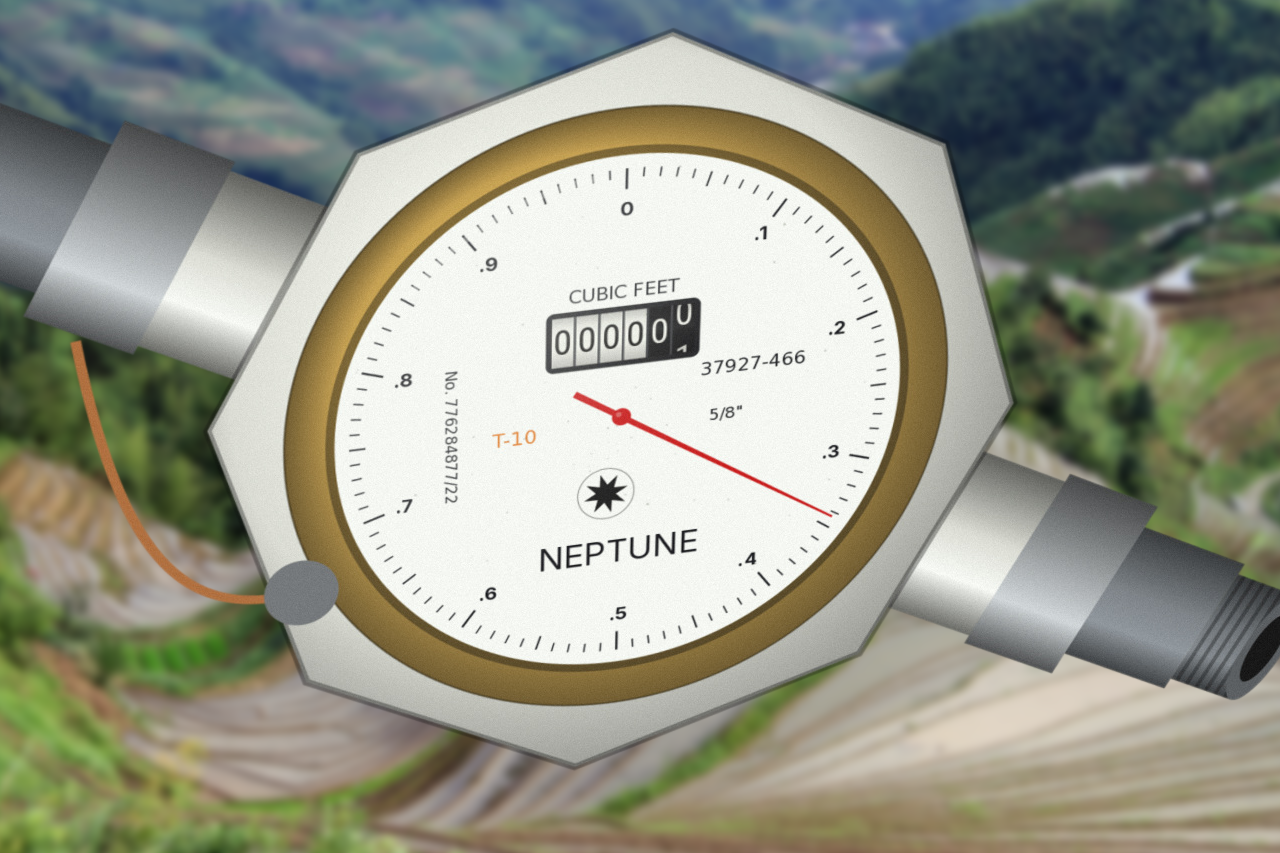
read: 0.34 ft³
